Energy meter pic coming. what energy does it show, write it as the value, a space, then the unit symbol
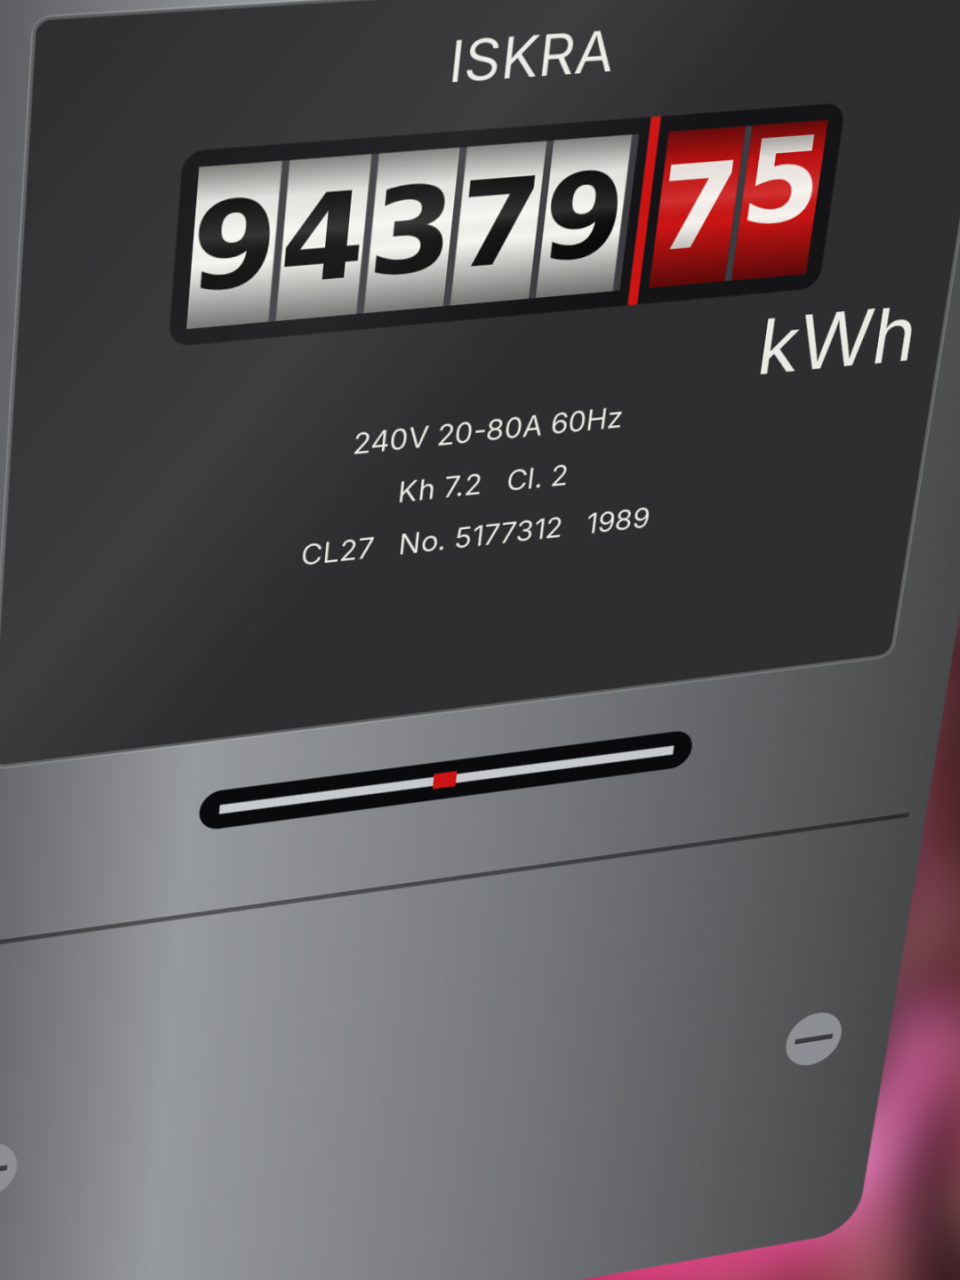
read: 94379.75 kWh
